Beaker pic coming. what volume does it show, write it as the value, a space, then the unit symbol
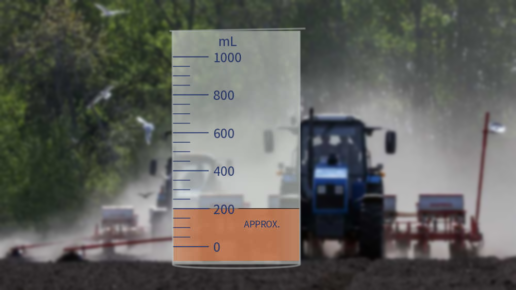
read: 200 mL
